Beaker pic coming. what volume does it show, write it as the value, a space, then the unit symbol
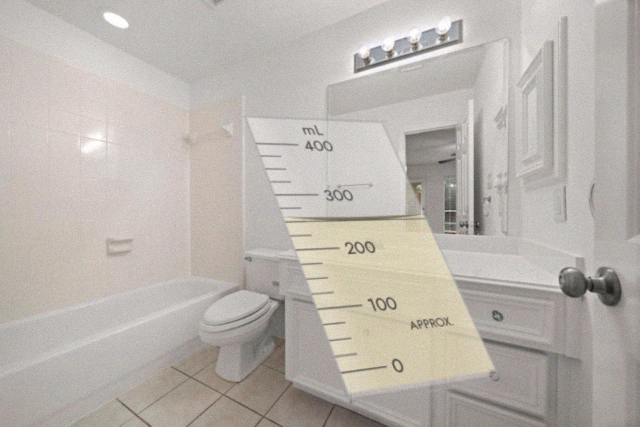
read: 250 mL
